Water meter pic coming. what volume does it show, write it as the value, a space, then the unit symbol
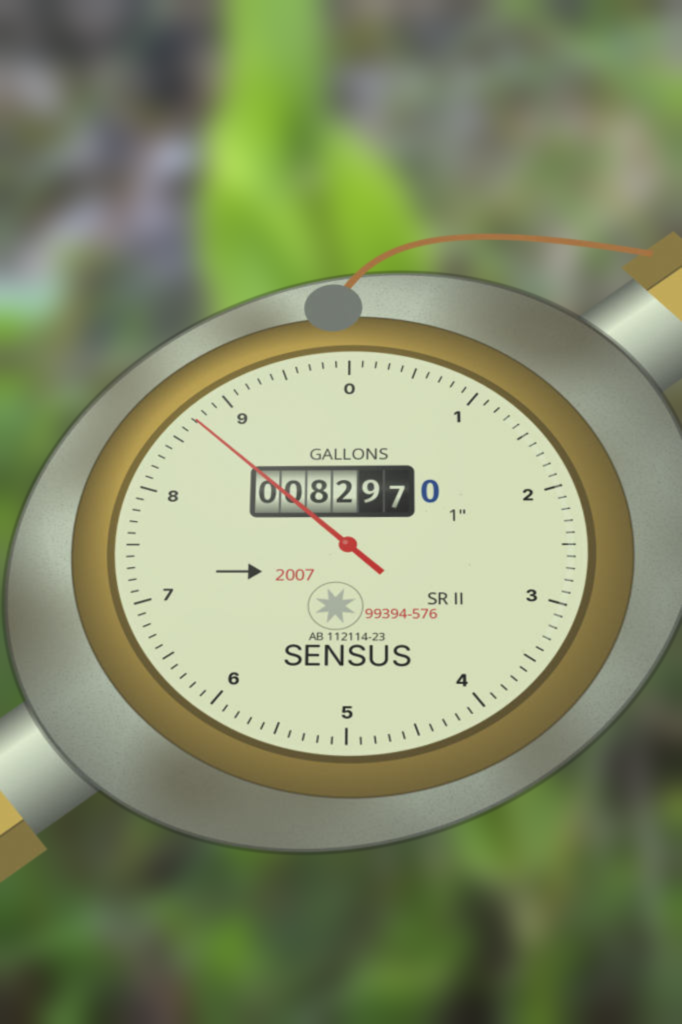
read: 82968.7 gal
